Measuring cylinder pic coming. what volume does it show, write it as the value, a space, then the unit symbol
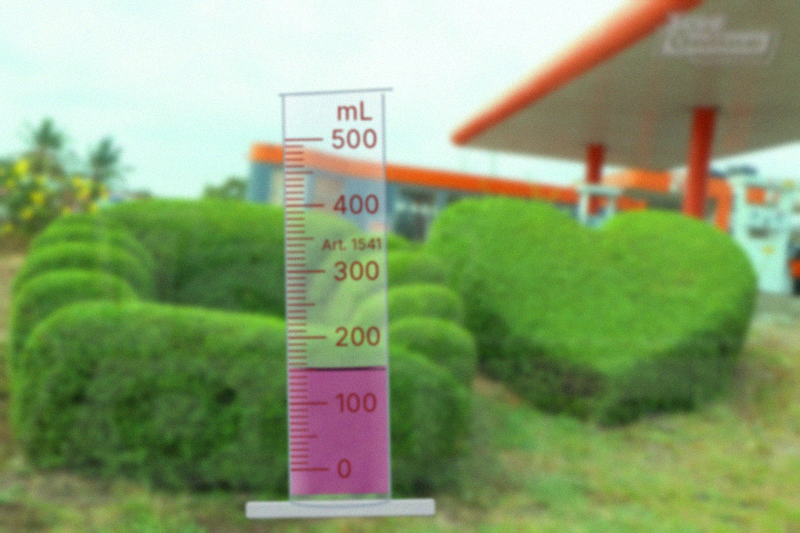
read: 150 mL
